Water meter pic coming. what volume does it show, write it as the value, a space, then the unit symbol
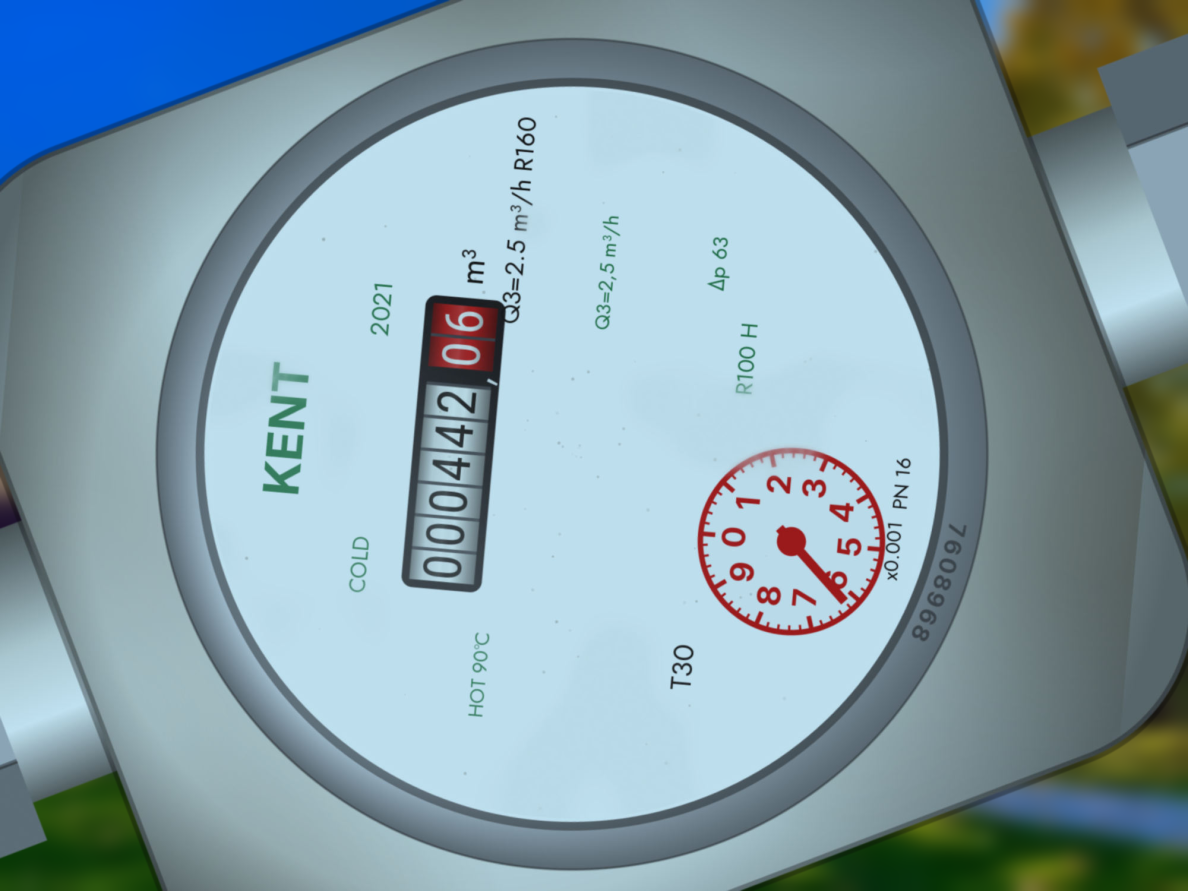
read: 442.066 m³
